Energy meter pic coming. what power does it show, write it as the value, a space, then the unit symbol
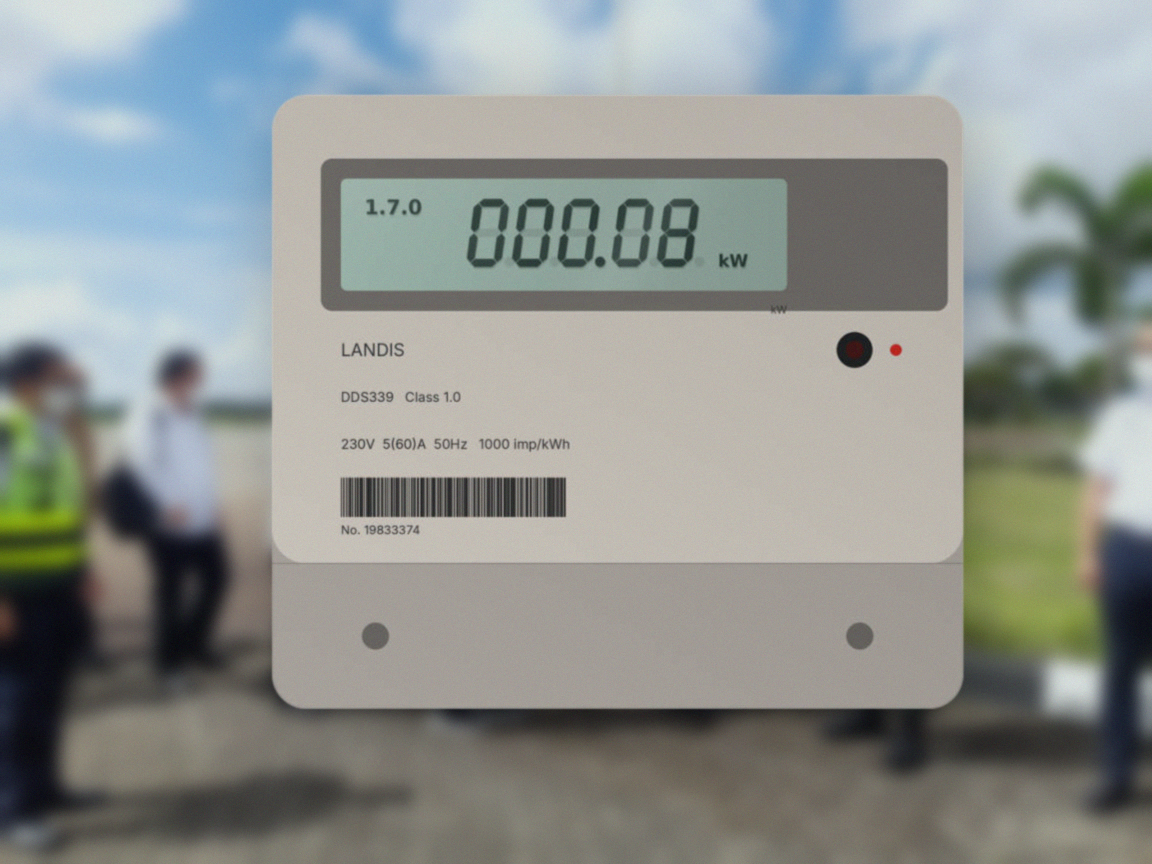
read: 0.08 kW
